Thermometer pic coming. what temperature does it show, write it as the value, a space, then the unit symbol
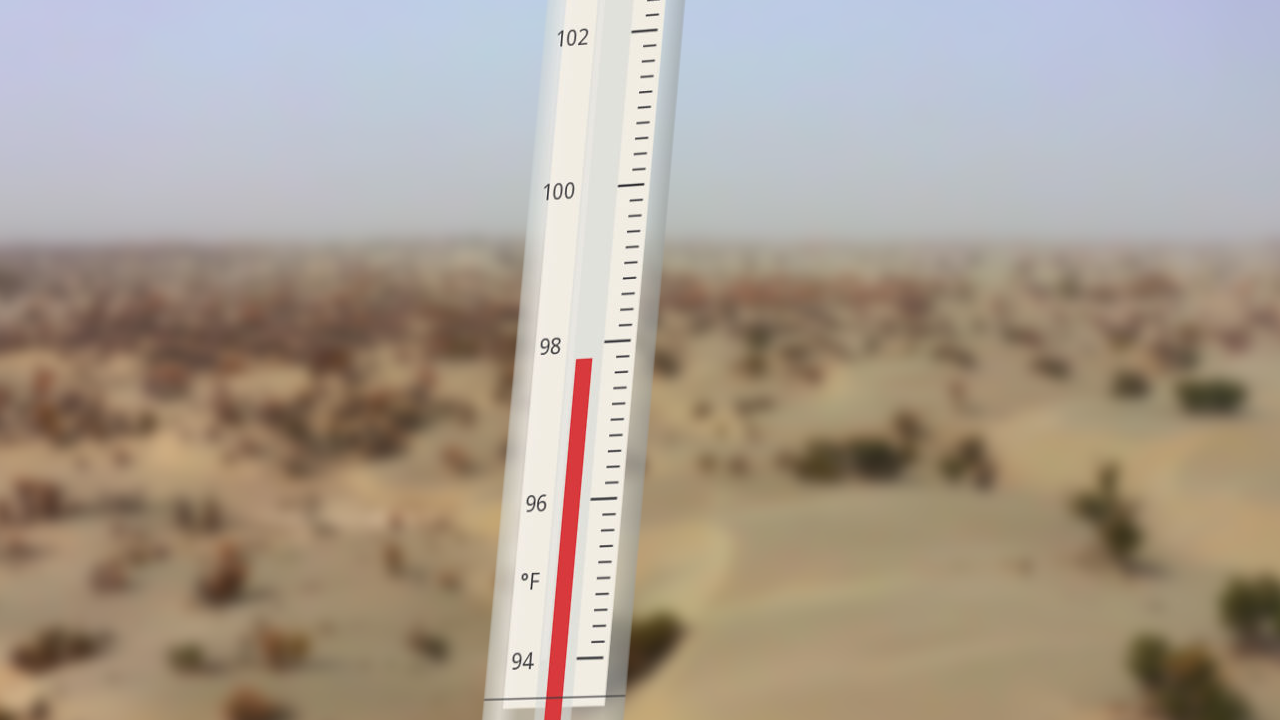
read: 97.8 °F
